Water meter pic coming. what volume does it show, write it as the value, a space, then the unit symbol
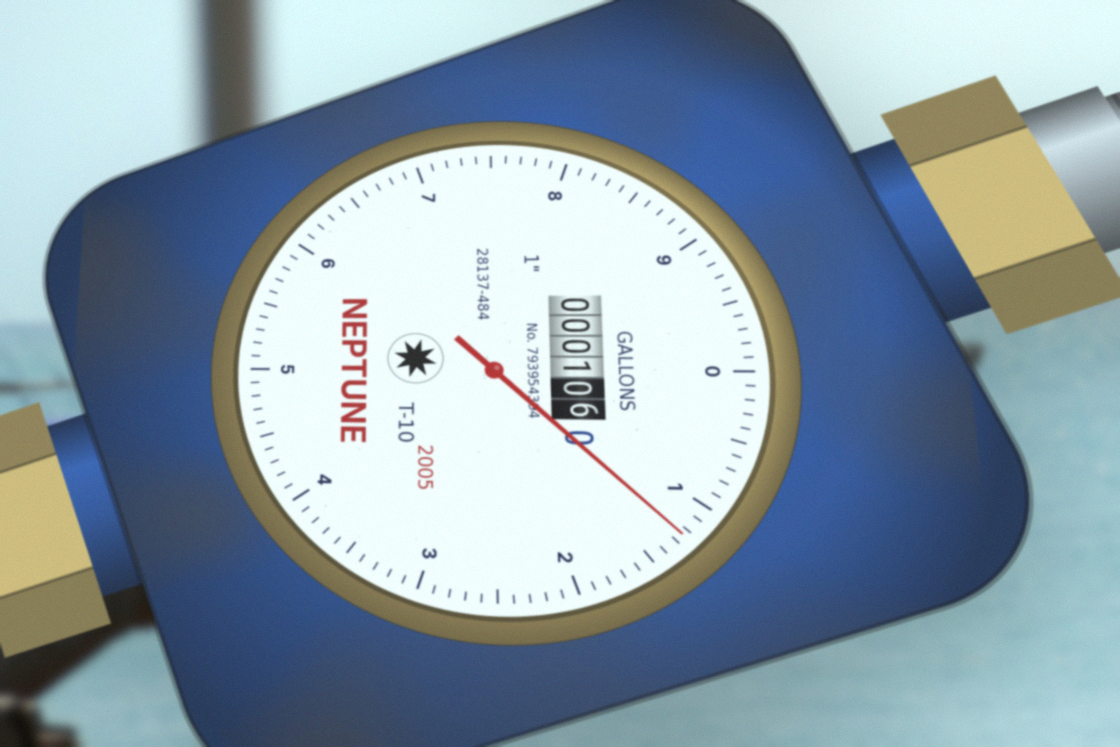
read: 1061.2 gal
